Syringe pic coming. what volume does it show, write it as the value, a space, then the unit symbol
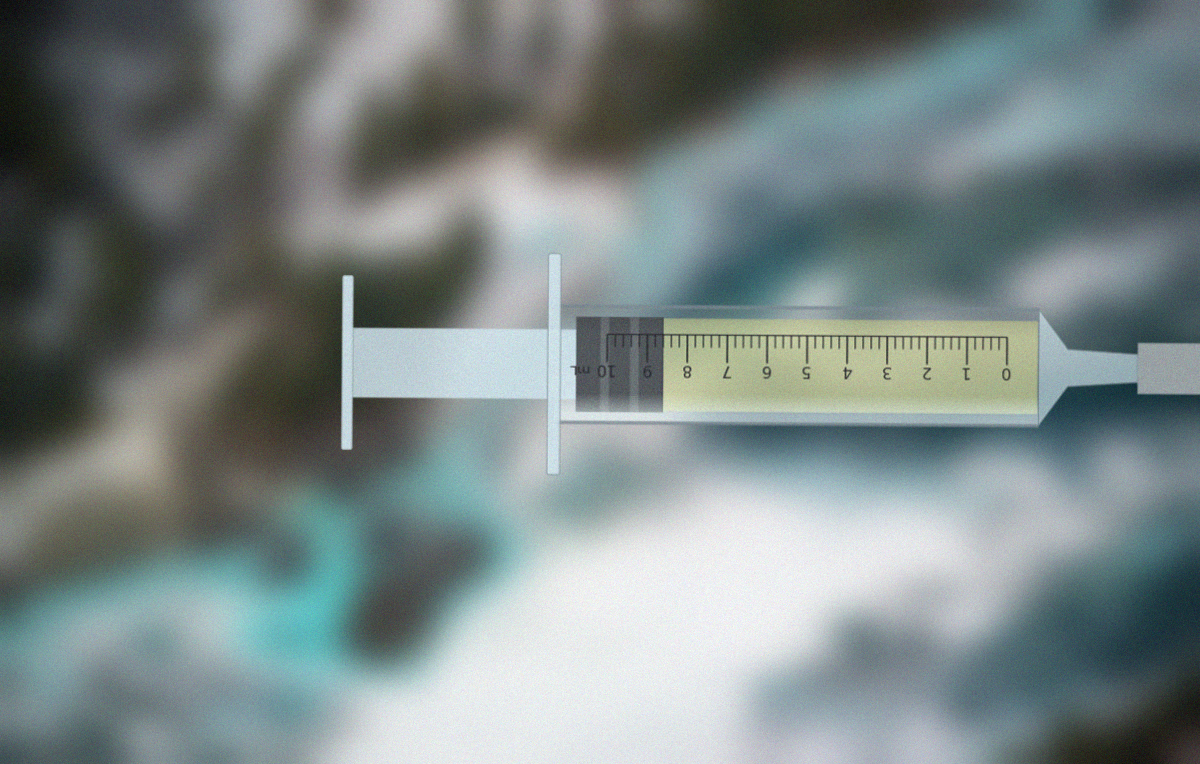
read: 8.6 mL
